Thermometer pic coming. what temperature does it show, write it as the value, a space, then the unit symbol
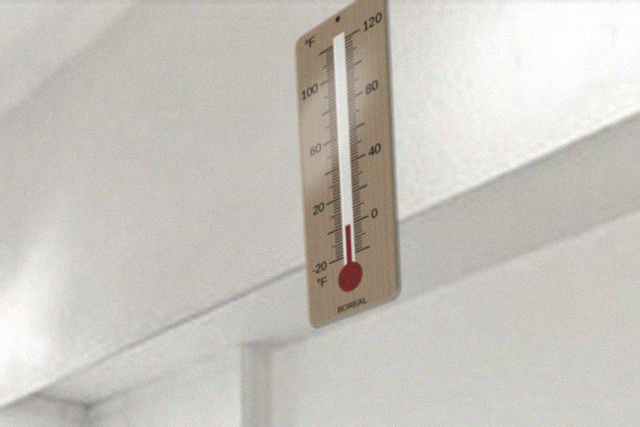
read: 0 °F
